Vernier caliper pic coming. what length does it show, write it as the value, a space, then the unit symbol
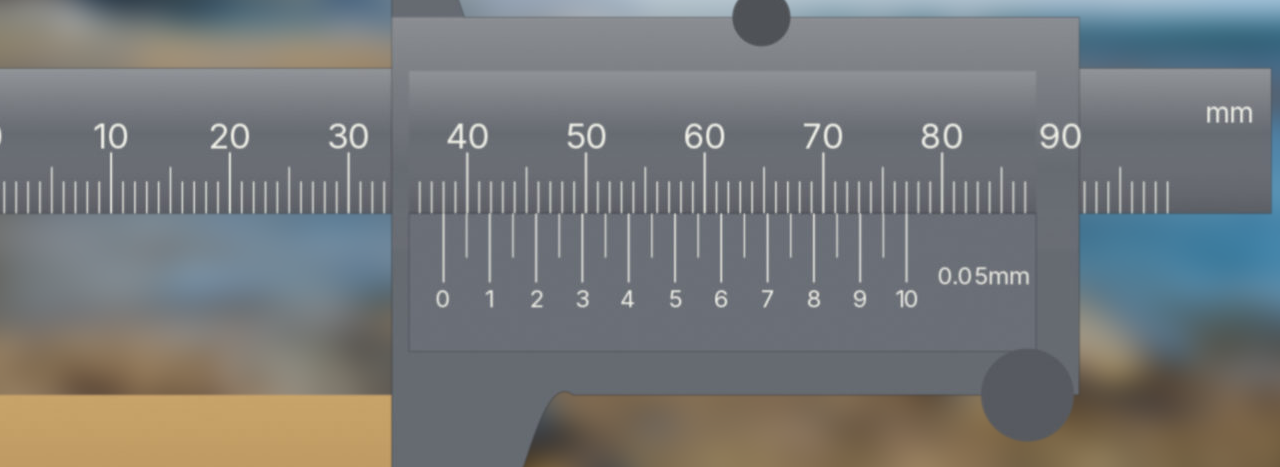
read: 38.0 mm
